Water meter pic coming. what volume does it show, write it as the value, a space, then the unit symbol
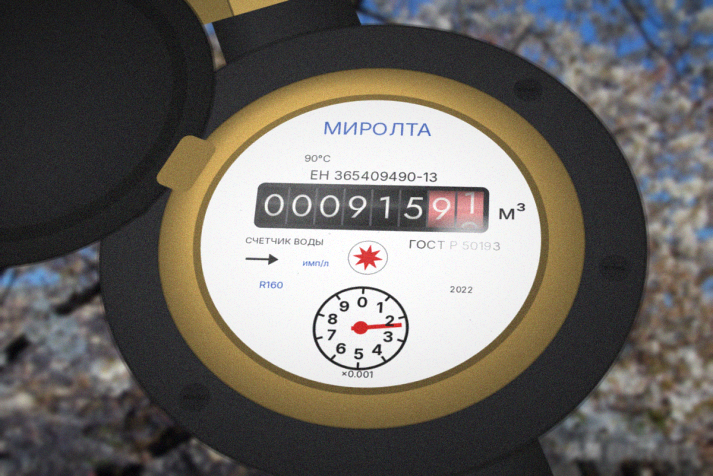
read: 915.912 m³
